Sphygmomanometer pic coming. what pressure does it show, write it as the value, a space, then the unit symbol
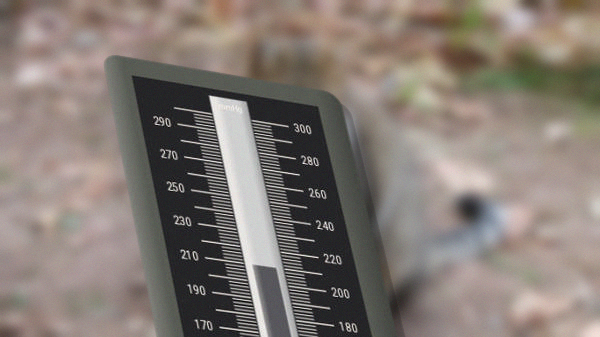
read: 210 mmHg
